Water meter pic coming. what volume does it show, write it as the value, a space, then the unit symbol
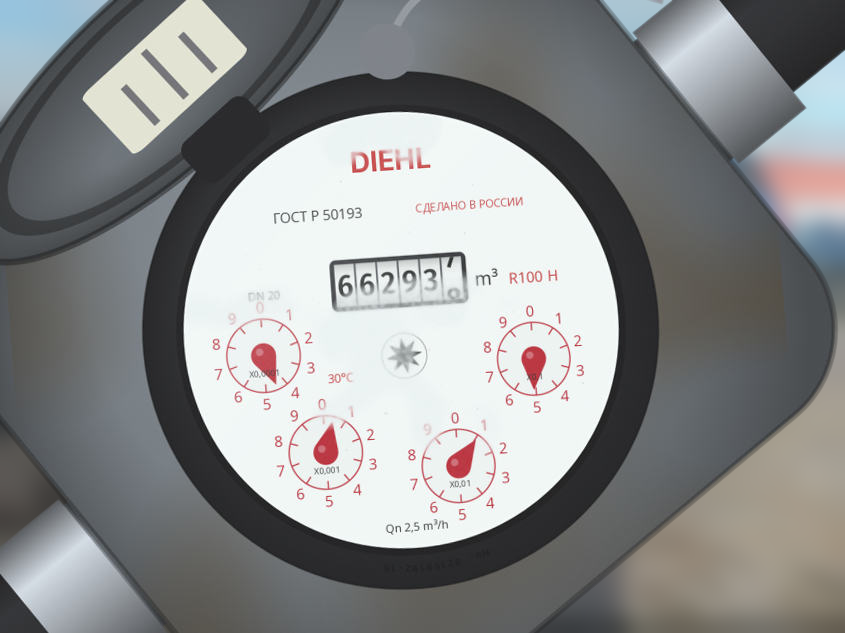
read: 662937.5104 m³
